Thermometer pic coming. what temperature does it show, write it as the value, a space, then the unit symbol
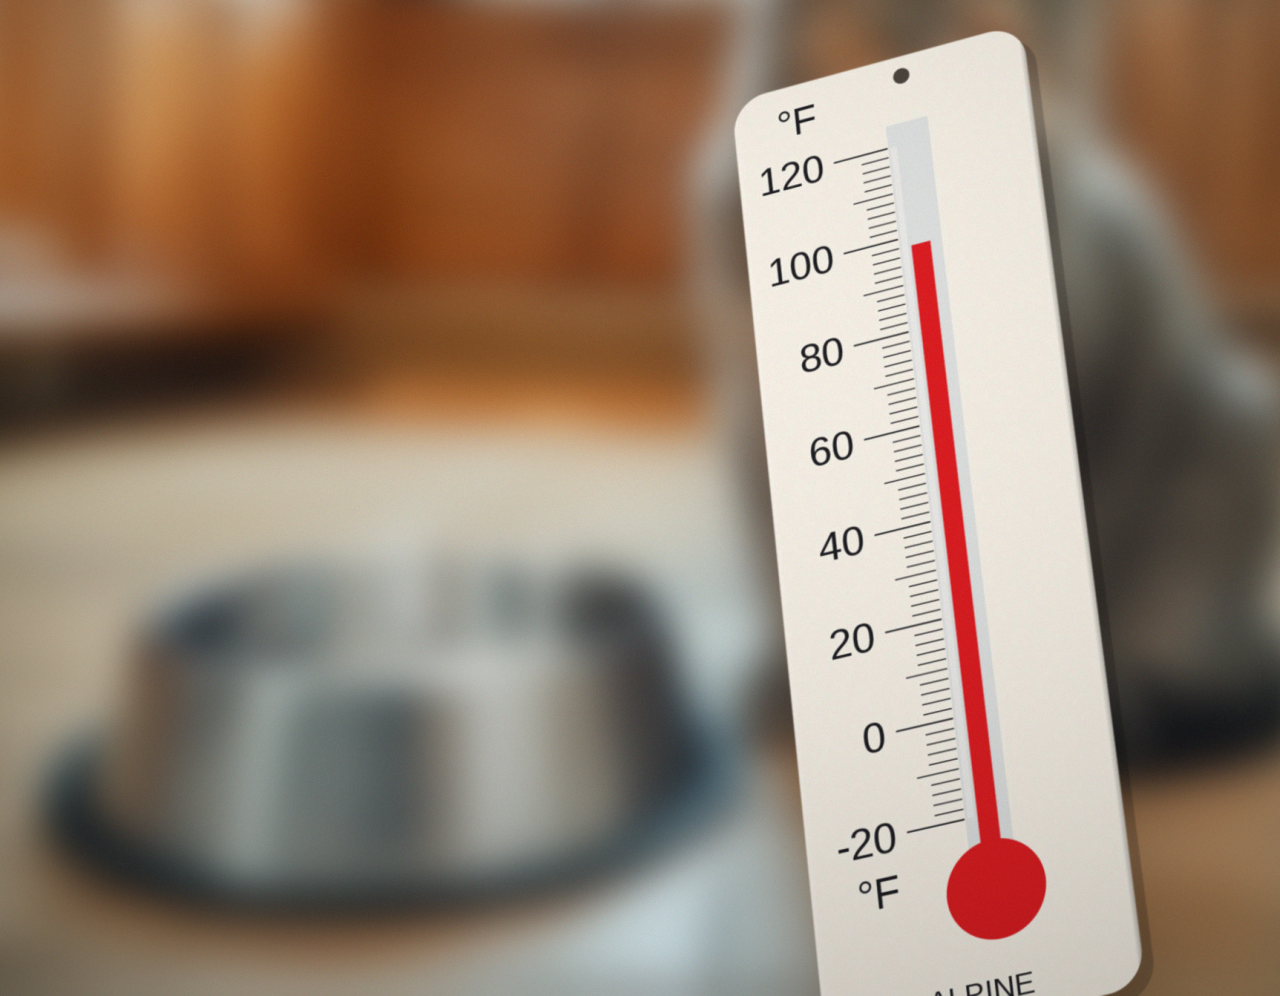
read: 98 °F
